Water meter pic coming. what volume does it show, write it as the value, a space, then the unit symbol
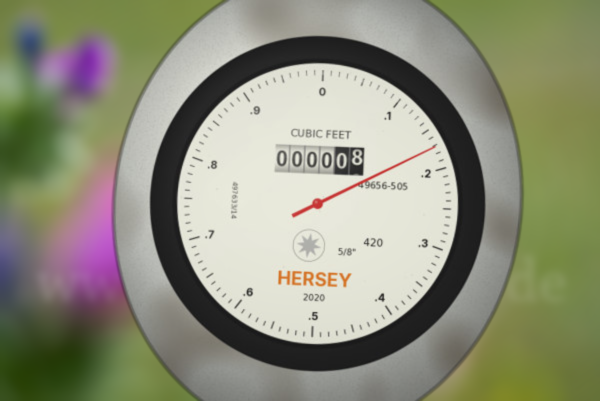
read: 8.17 ft³
